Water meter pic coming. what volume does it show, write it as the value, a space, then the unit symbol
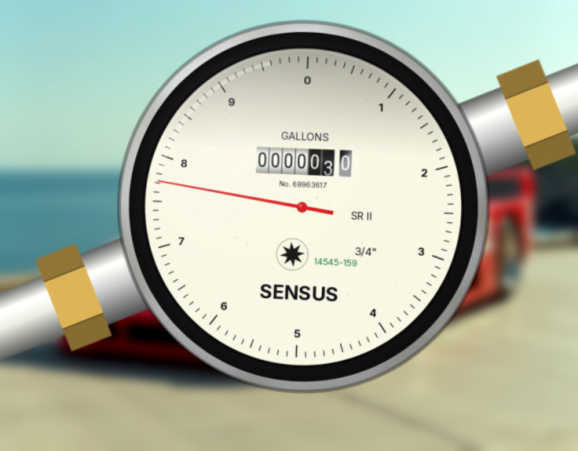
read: 27.7 gal
